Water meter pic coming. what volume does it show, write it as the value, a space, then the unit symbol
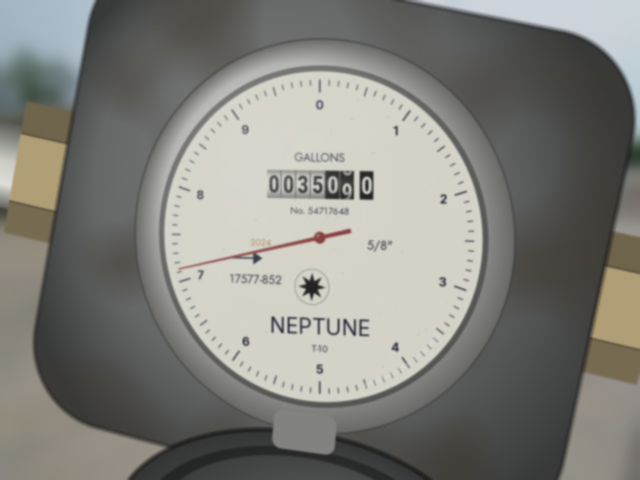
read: 35087.1 gal
